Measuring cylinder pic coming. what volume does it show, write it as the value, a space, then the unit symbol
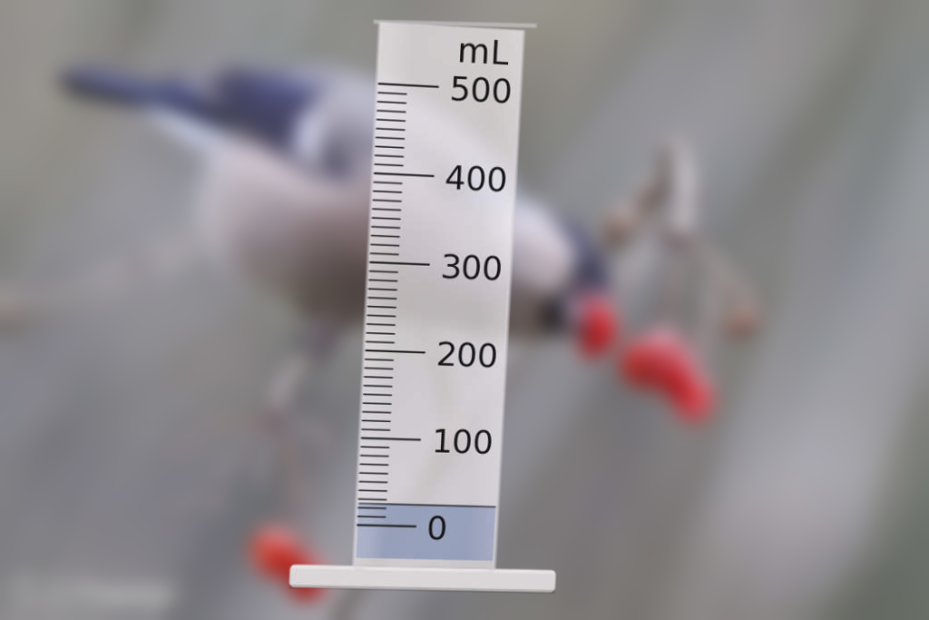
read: 25 mL
